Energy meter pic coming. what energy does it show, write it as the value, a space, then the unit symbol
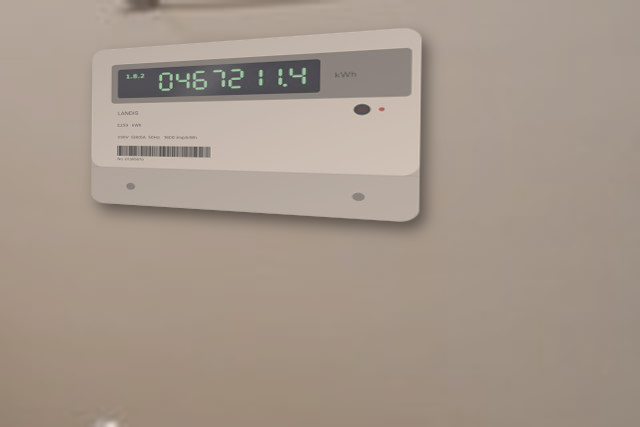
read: 467211.4 kWh
